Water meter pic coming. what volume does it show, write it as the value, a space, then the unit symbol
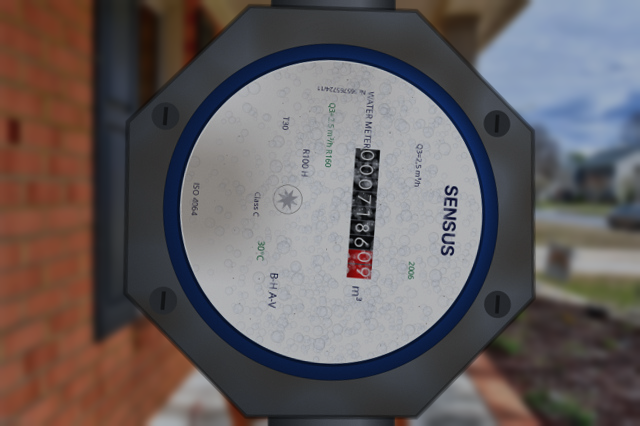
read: 7186.09 m³
